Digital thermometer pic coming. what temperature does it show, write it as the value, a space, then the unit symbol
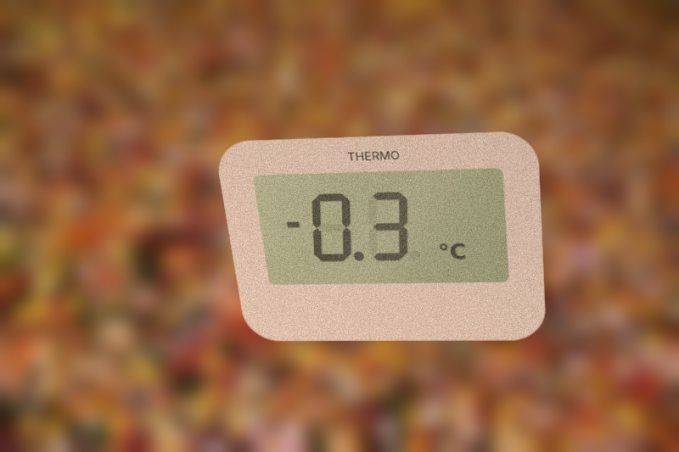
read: -0.3 °C
